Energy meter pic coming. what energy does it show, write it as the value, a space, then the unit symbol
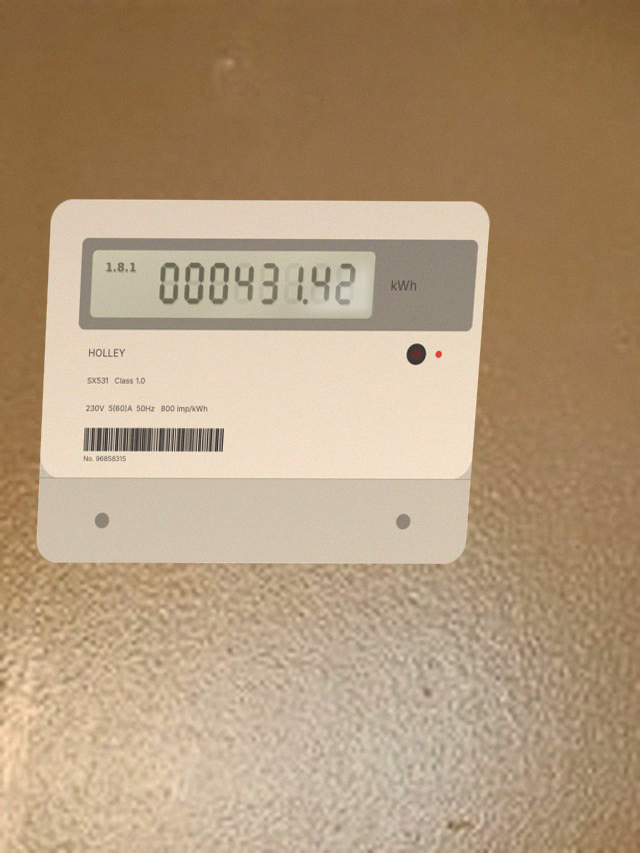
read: 431.42 kWh
